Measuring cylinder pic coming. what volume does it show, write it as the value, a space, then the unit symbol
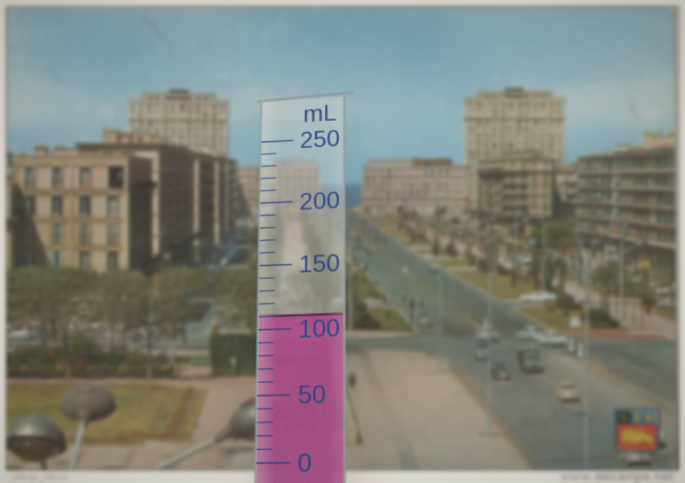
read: 110 mL
